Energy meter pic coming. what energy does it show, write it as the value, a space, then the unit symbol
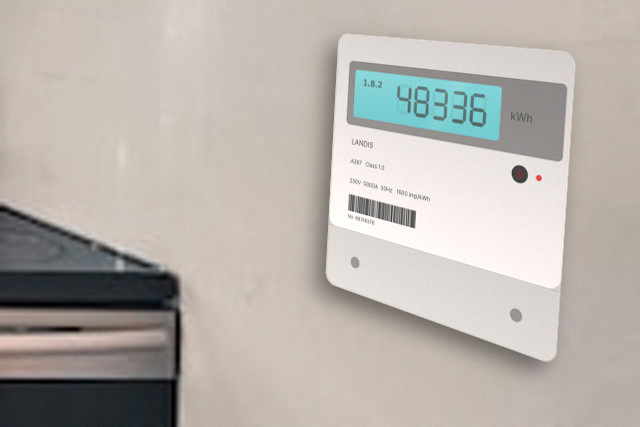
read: 48336 kWh
